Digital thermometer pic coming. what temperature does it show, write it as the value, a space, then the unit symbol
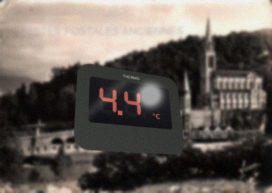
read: 4.4 °C
